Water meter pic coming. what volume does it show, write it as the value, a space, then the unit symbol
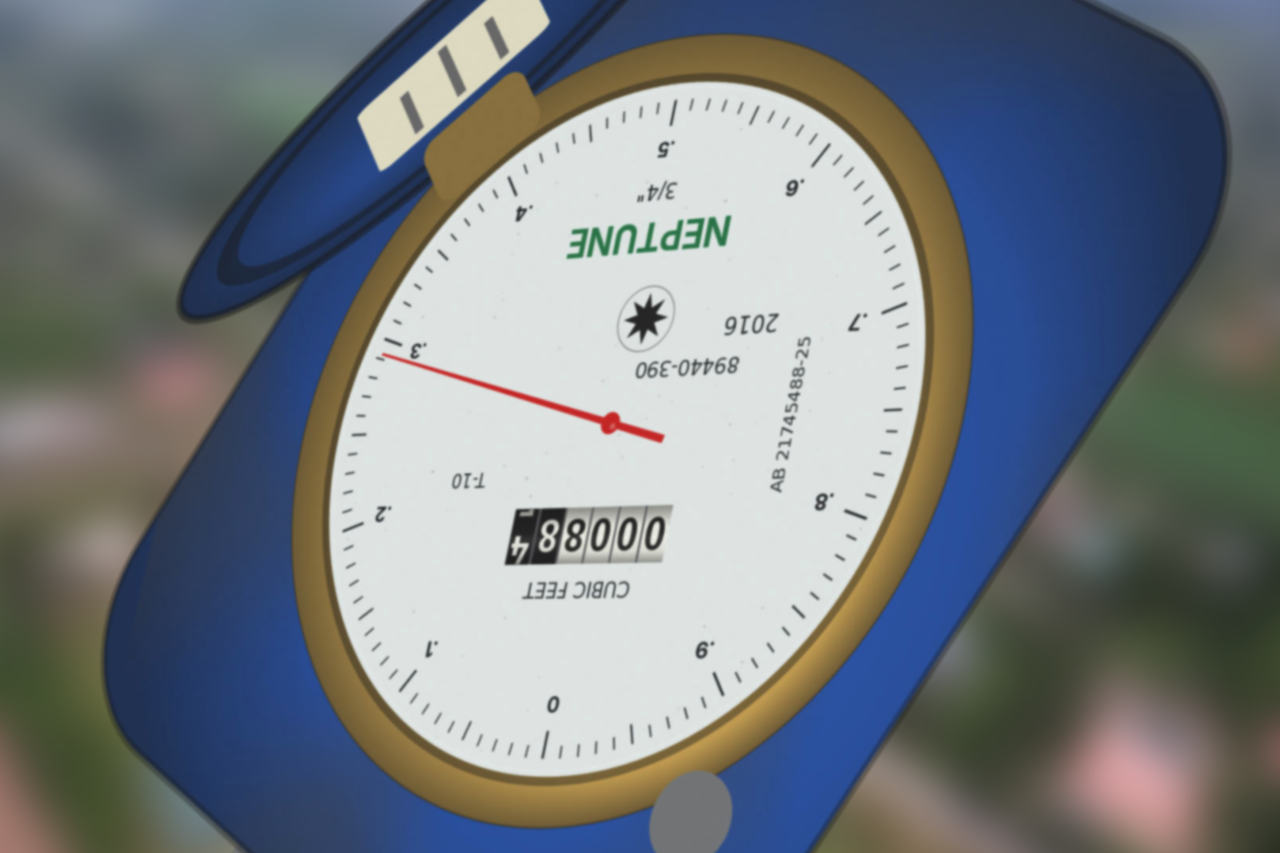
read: 884.29 ft³
